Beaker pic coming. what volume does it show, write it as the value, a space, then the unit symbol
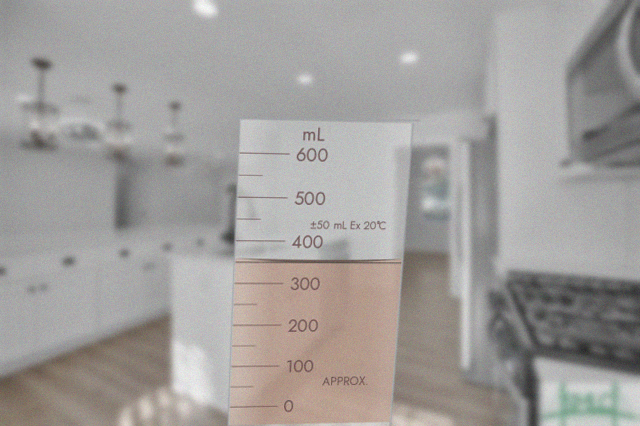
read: 350 mL
